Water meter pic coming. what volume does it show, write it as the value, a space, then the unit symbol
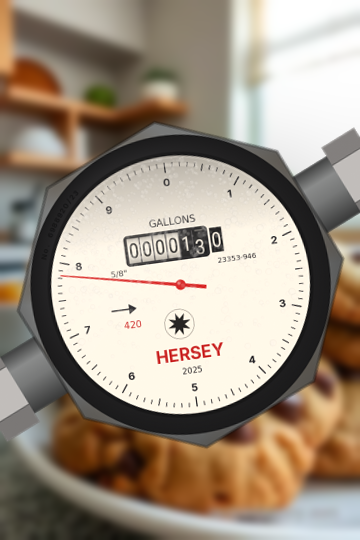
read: 127.8 gal
